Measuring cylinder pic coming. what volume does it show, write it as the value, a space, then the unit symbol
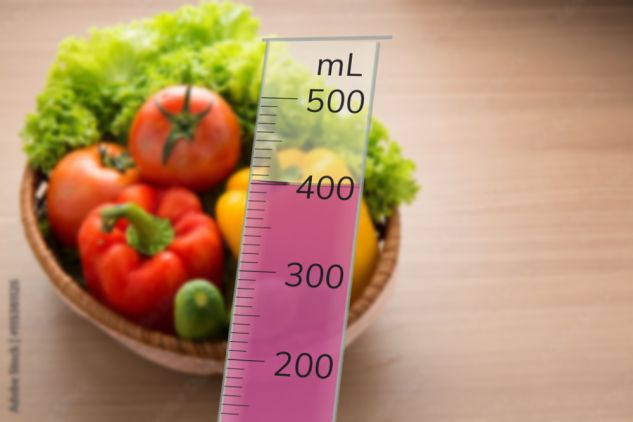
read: 400 mL
